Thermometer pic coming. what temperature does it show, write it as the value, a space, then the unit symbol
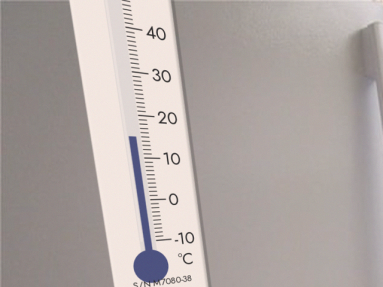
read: 15 °C
